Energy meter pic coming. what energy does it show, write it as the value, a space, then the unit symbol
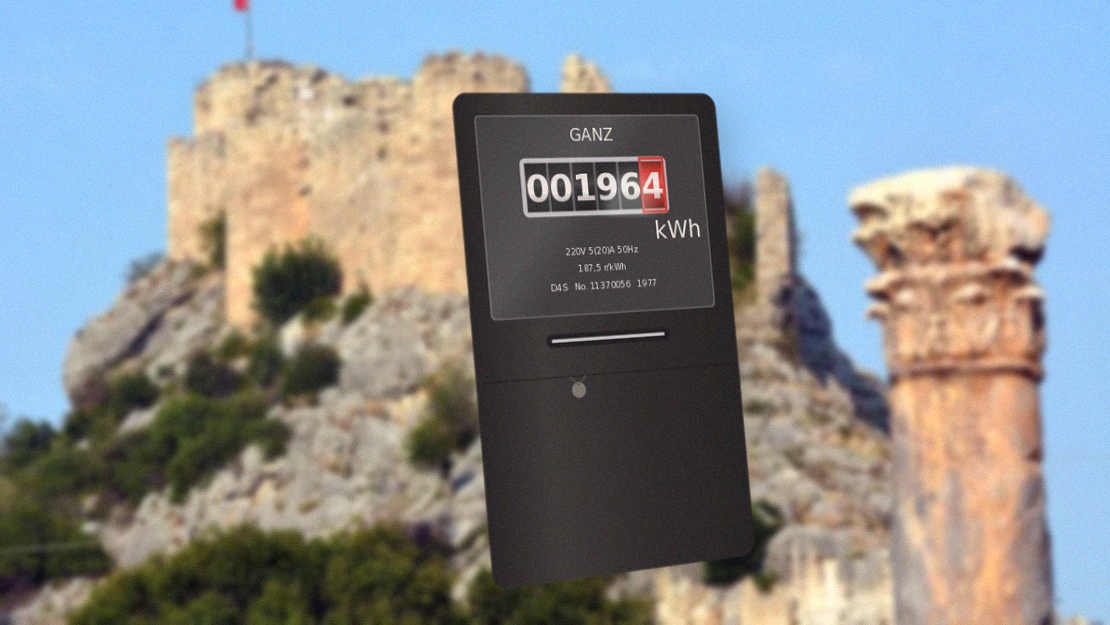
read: 196.4 kWh
